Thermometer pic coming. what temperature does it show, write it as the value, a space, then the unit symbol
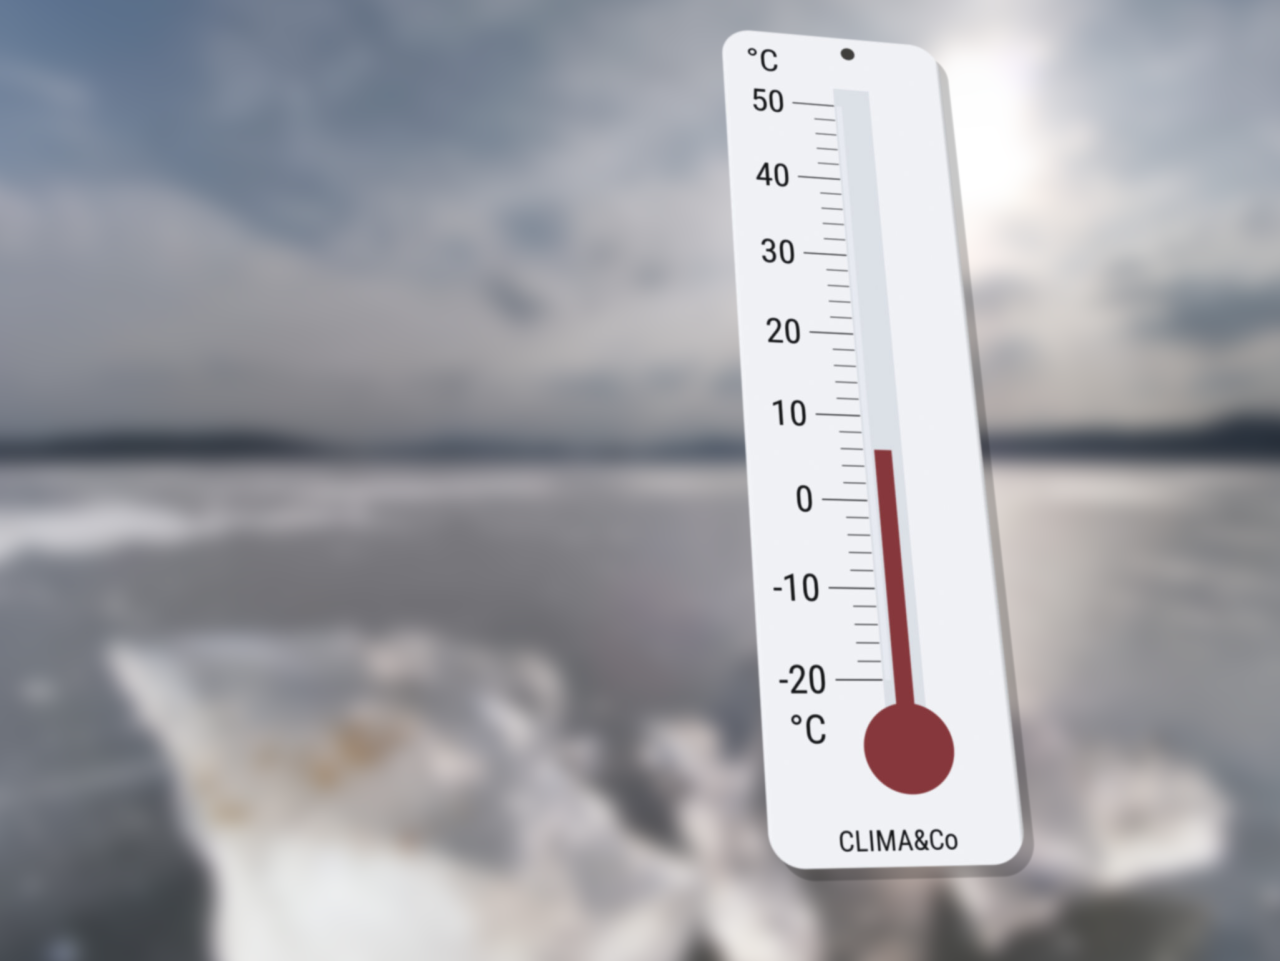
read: 6 °C
